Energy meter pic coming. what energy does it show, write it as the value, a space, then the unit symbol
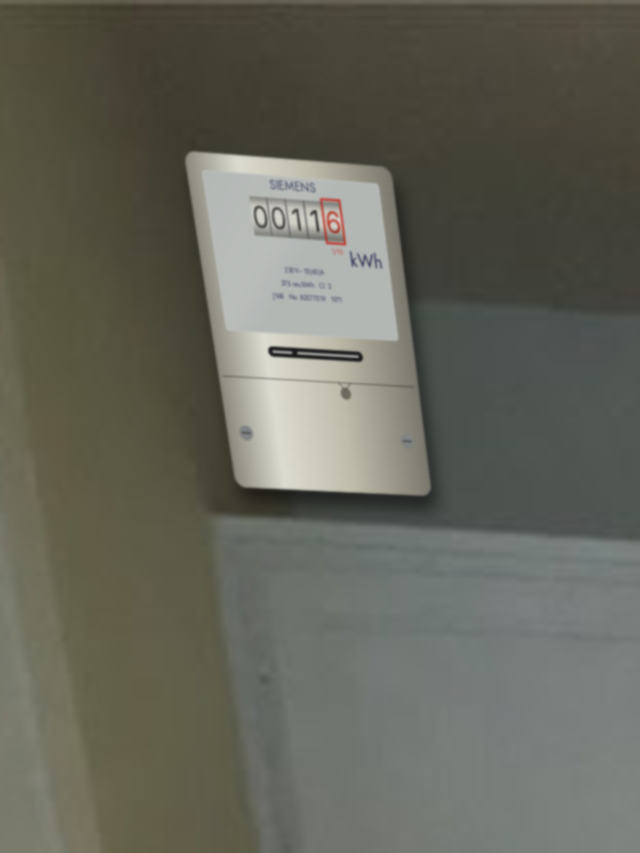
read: 11.6 kWh
